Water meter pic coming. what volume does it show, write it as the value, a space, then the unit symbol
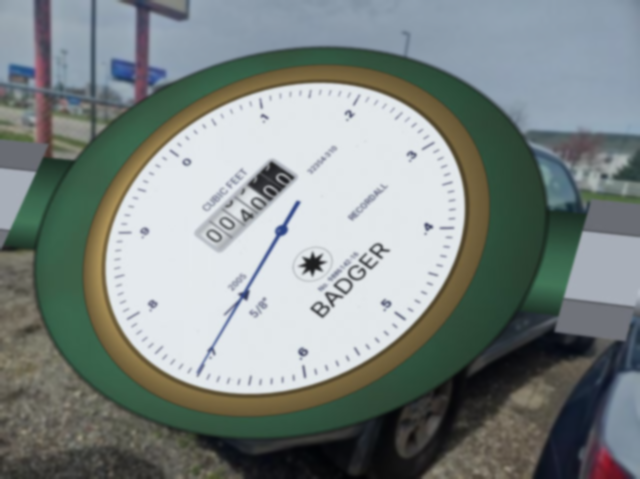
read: 3999.70 ft³
